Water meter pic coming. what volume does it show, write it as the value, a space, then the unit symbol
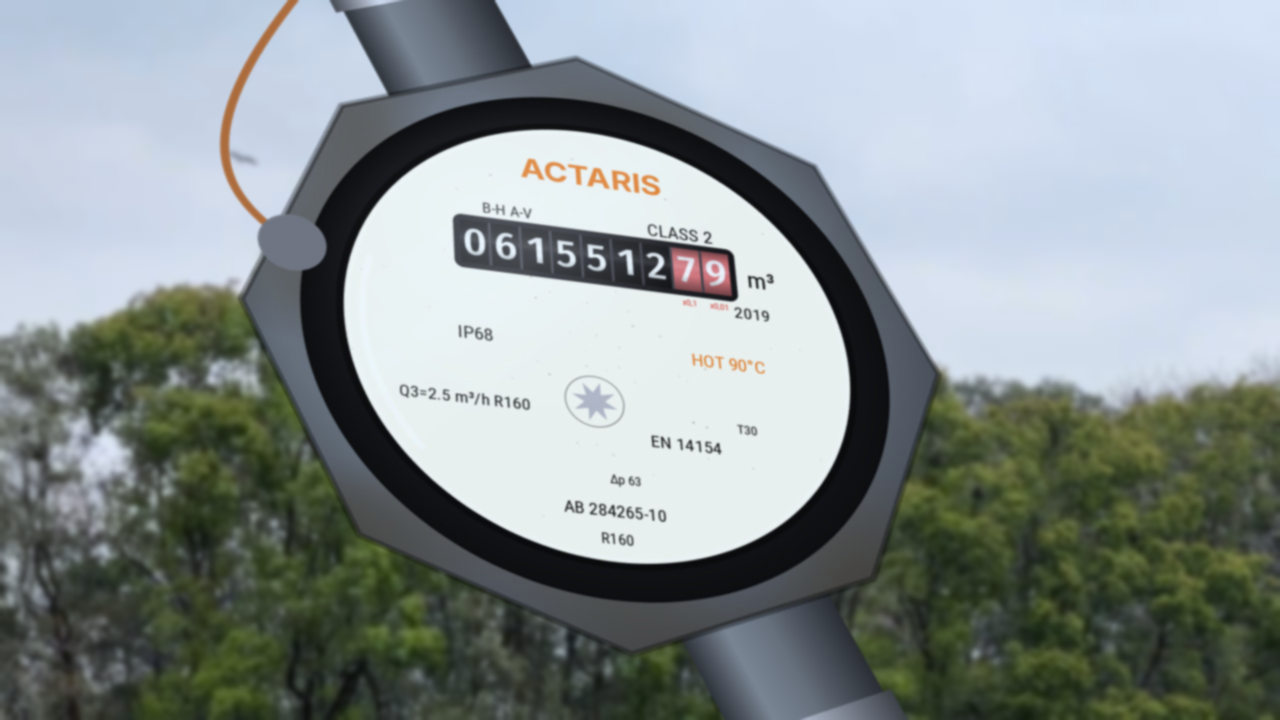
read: 615512.79 m³
